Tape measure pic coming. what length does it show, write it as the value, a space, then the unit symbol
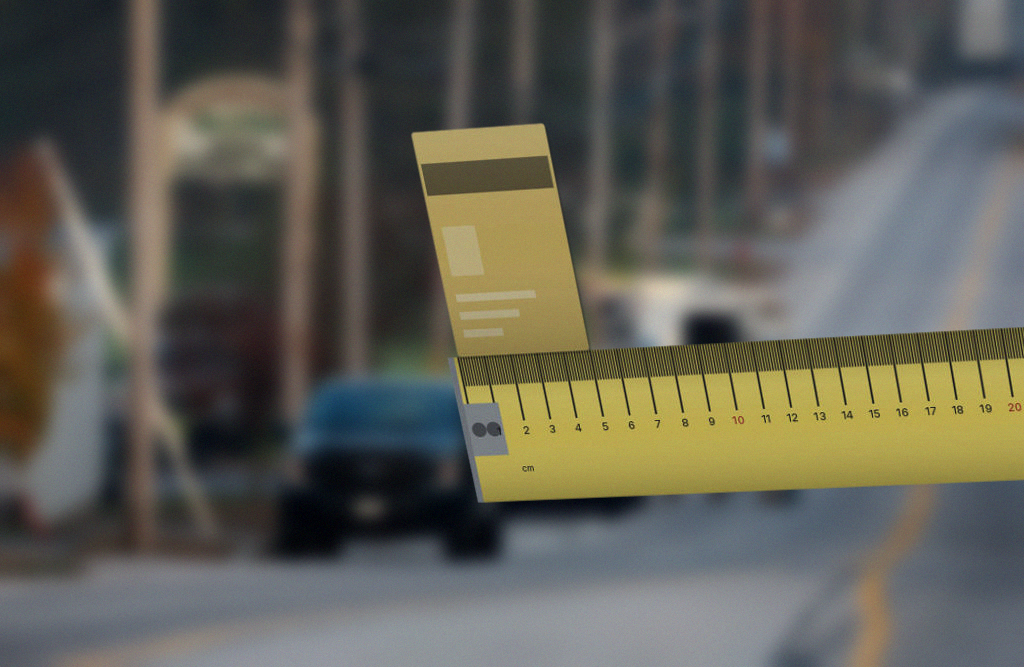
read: 5 cm
